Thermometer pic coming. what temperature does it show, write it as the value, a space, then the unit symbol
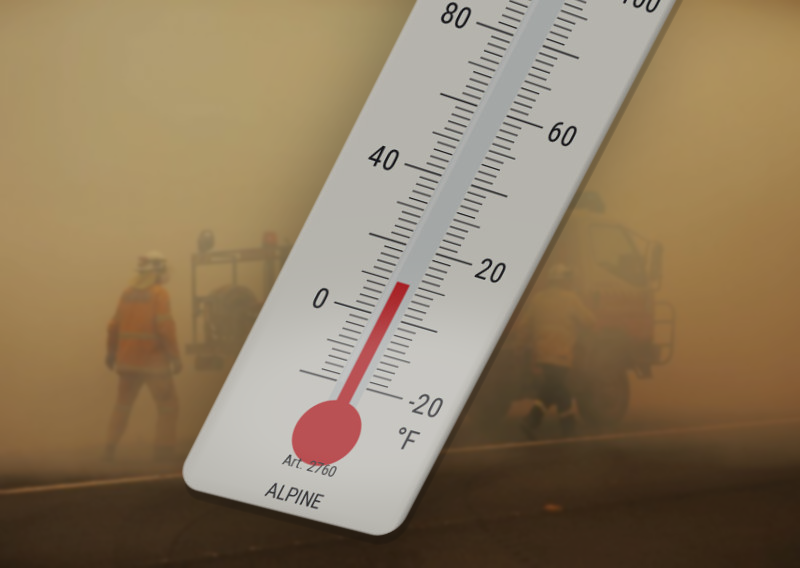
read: 10 °F
